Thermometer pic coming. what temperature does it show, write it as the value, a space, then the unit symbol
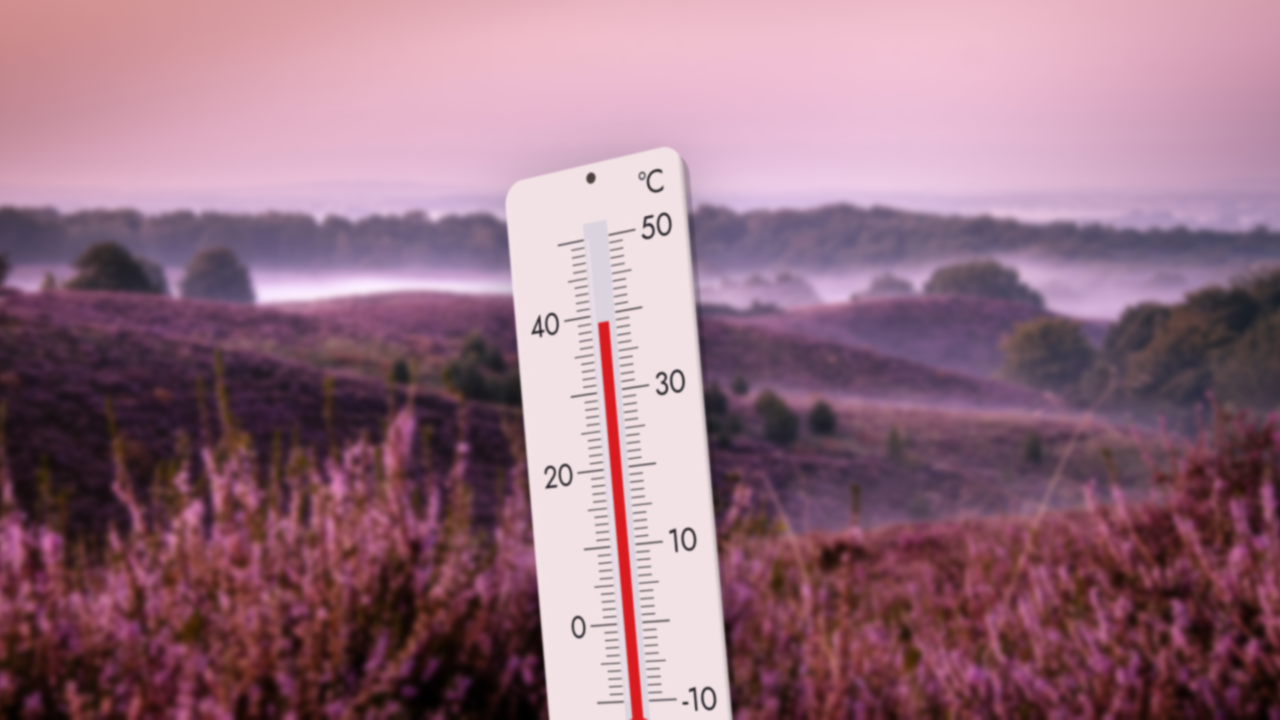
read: 39 °C
